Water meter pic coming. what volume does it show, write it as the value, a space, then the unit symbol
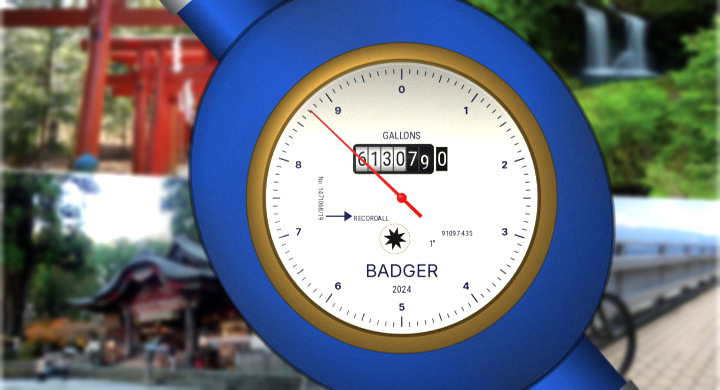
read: 6130788.7 gal
